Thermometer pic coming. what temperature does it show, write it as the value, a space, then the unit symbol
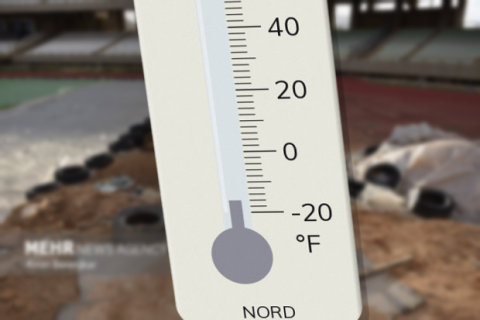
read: -16 °F
